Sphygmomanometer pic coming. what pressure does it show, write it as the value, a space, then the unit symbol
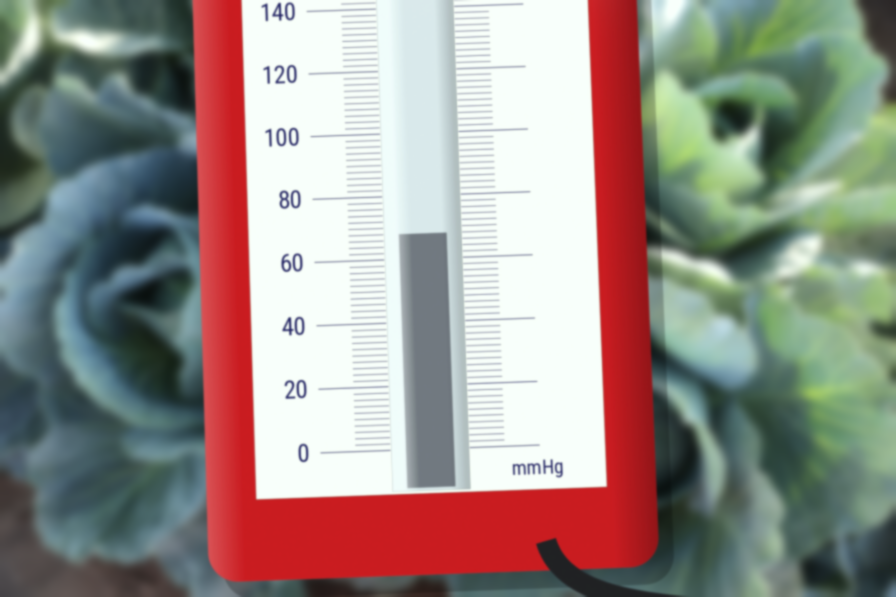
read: 68 mmHg
